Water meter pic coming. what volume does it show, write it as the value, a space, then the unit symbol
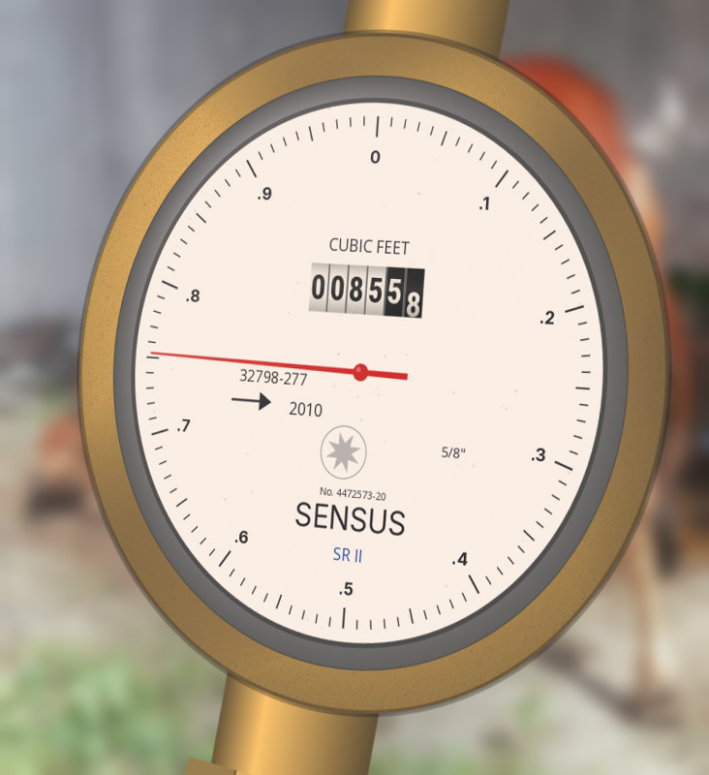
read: 8557.75 ft³
